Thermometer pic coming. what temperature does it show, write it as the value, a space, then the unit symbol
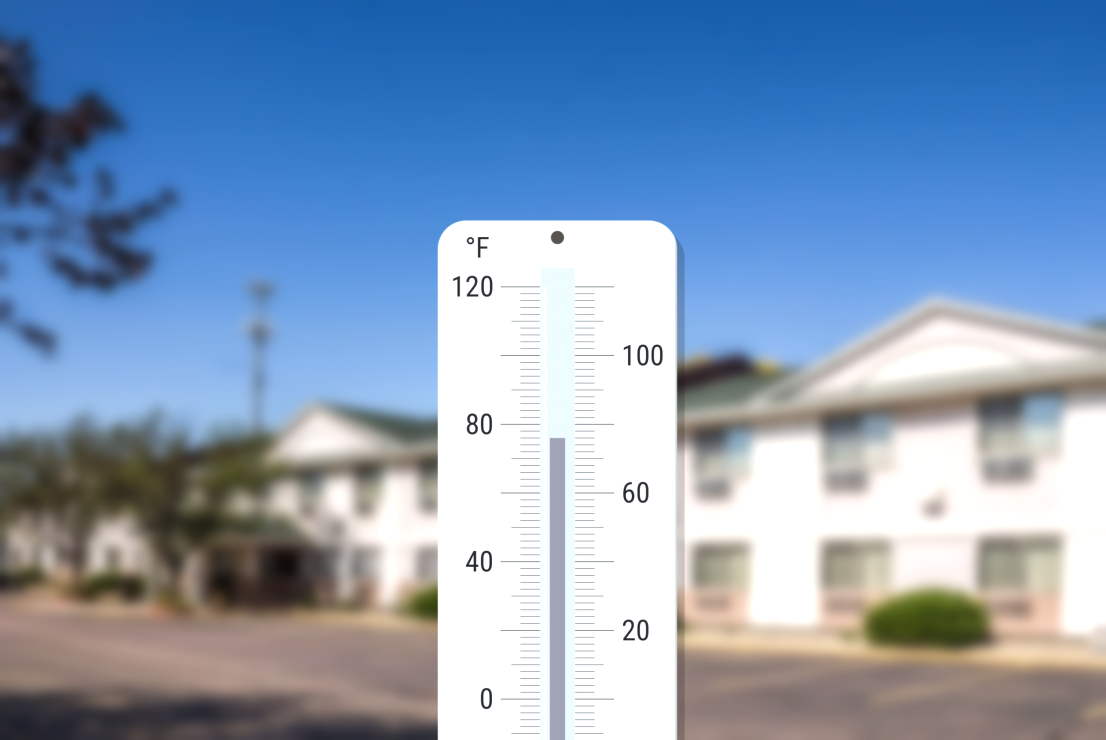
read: 76 °F
